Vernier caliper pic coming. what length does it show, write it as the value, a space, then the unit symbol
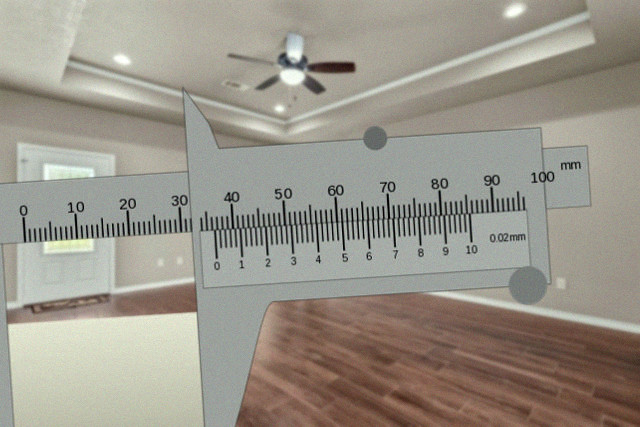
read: 36.5 mm
